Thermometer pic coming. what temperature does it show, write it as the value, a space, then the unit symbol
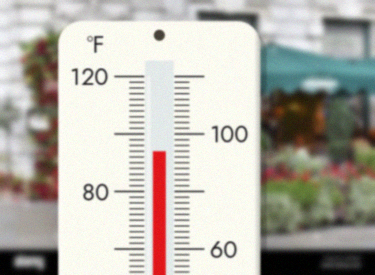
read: 94 °F
